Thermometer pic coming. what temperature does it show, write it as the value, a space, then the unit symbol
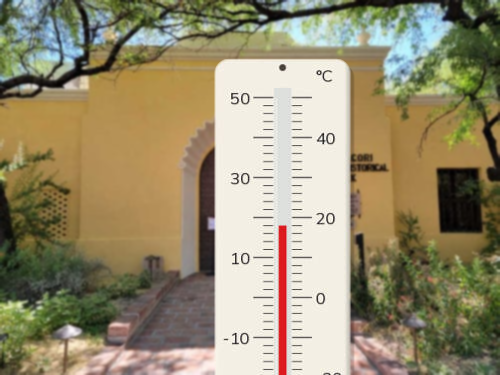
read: 18 °C
